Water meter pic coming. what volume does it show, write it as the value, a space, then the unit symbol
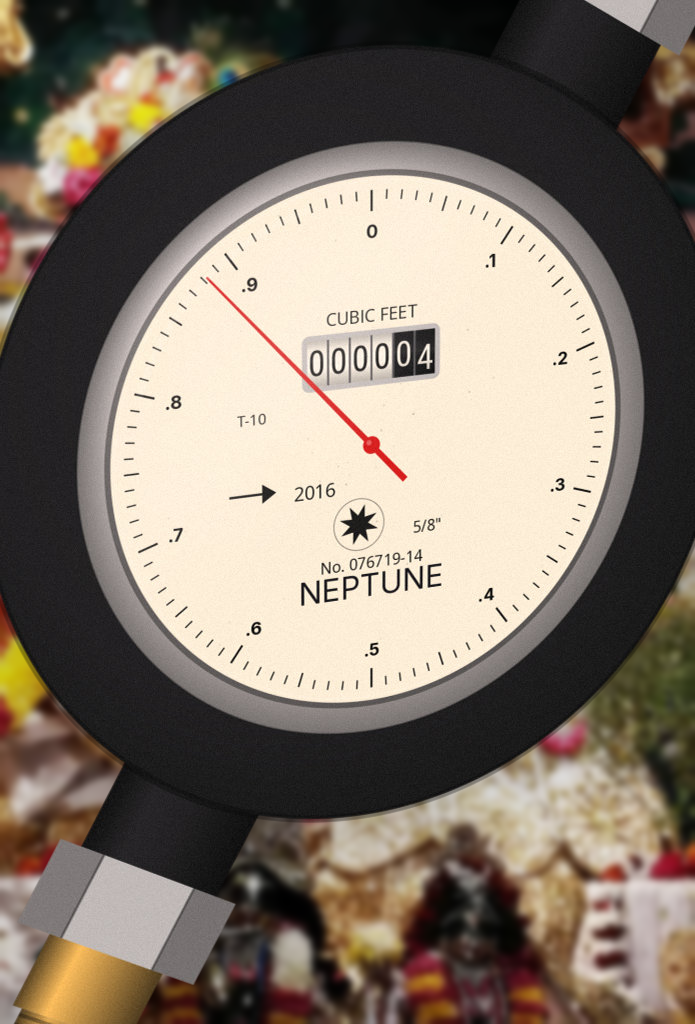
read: 3.88 ft³
